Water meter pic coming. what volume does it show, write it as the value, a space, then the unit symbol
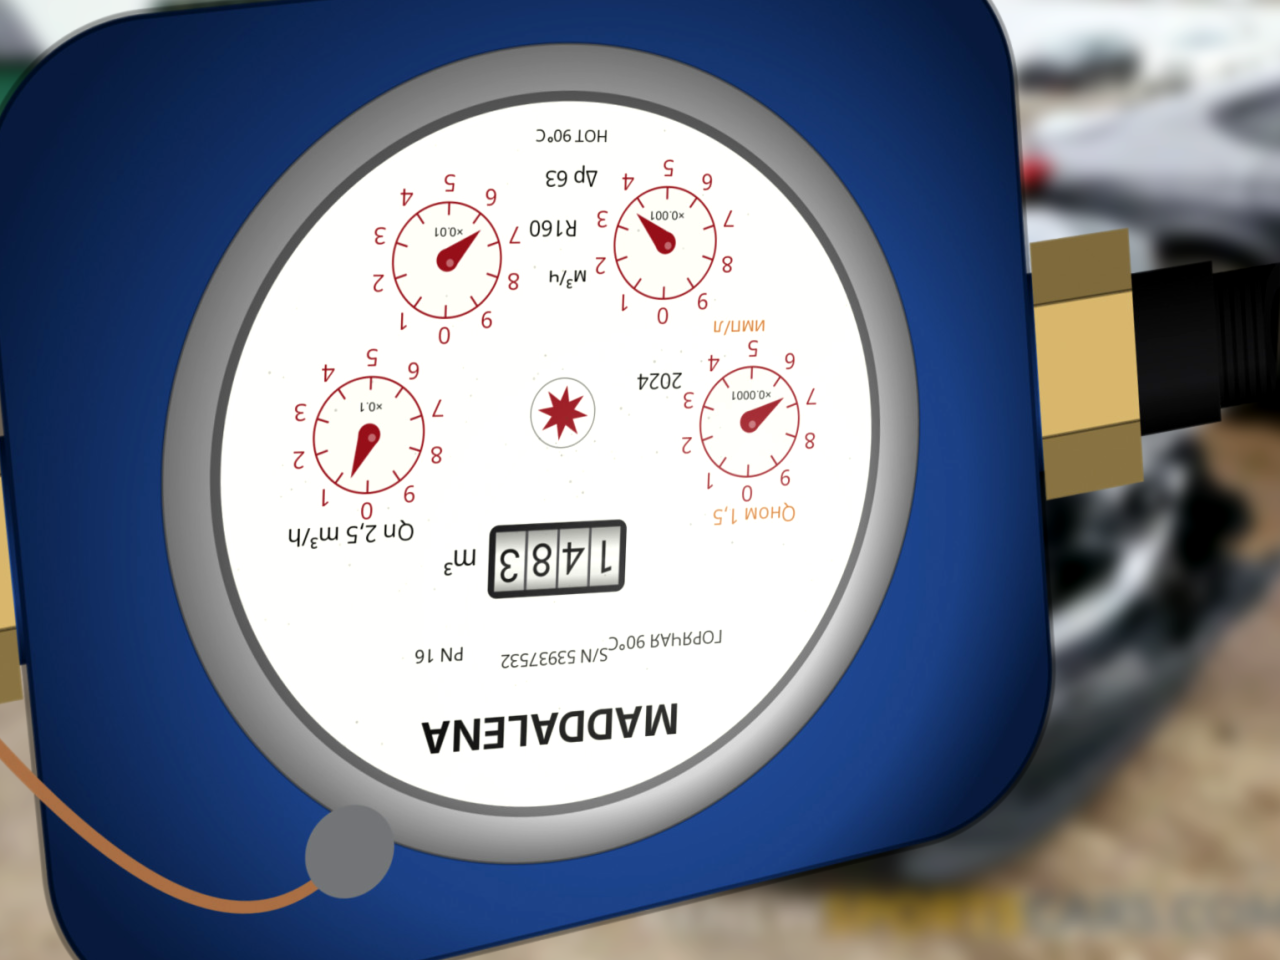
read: 1483.0636 m³
